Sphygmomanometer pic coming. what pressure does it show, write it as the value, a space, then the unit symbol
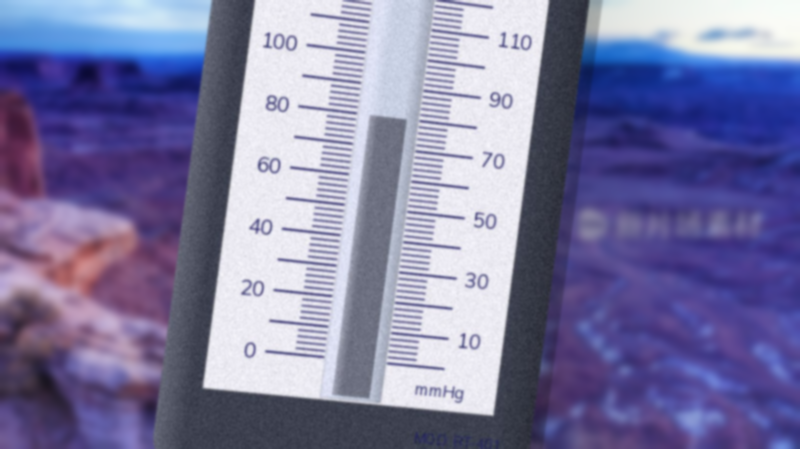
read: 80 mmHg
